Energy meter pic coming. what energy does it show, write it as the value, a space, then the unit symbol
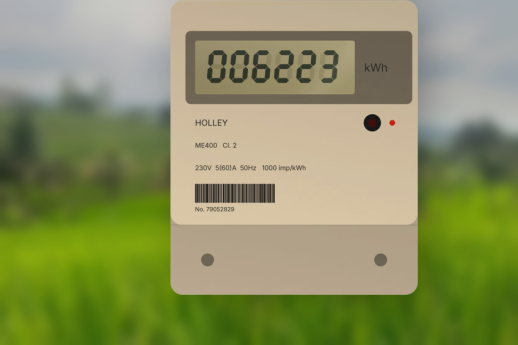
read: 6223 kWh
